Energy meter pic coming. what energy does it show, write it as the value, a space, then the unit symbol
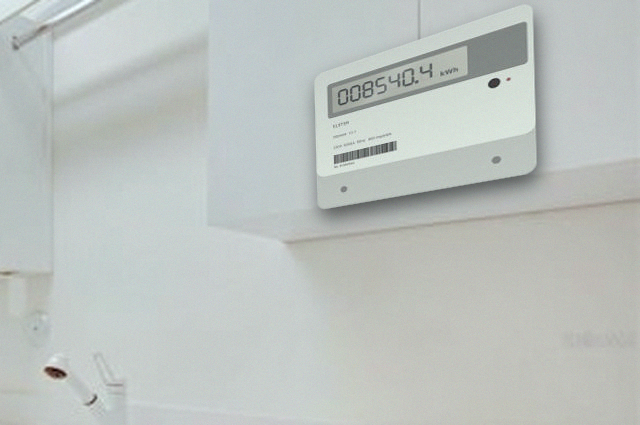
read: 8540.4 kWh
